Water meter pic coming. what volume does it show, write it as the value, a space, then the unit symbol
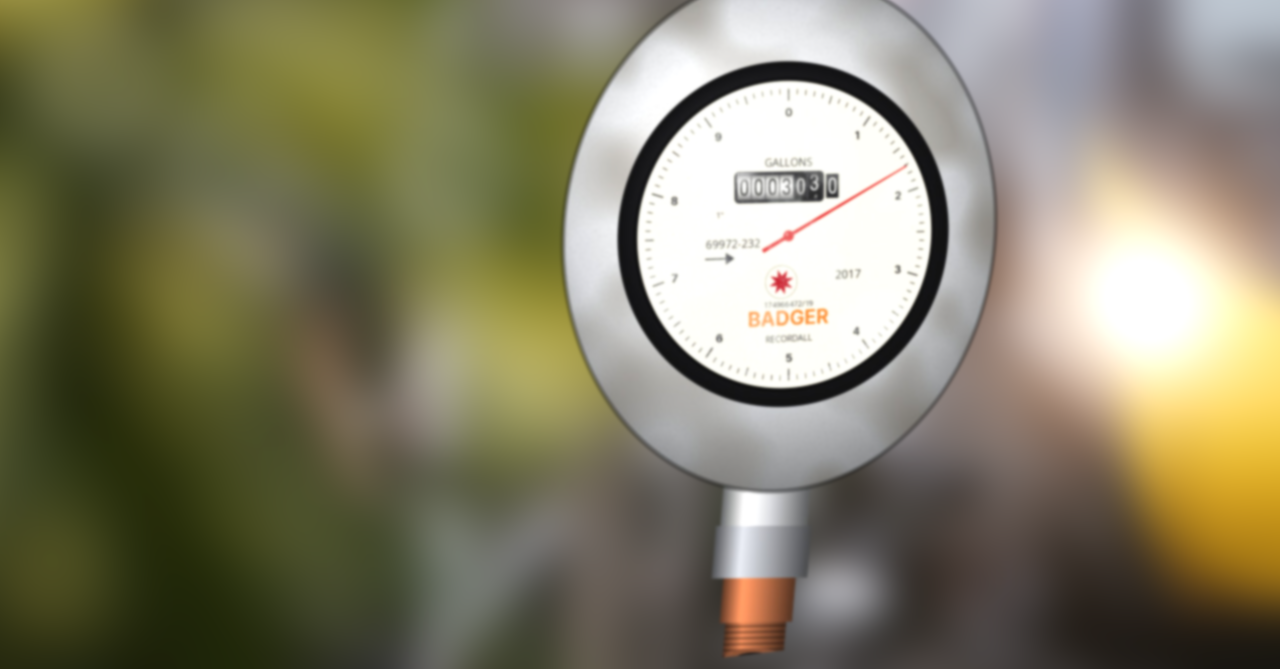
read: 3031.7 gal
